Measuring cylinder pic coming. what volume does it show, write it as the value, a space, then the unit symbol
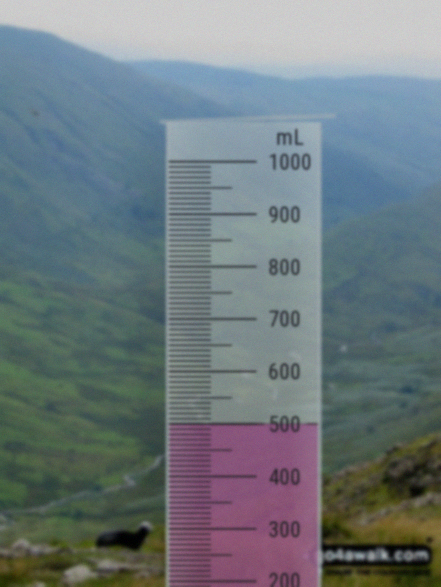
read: 500 mL
